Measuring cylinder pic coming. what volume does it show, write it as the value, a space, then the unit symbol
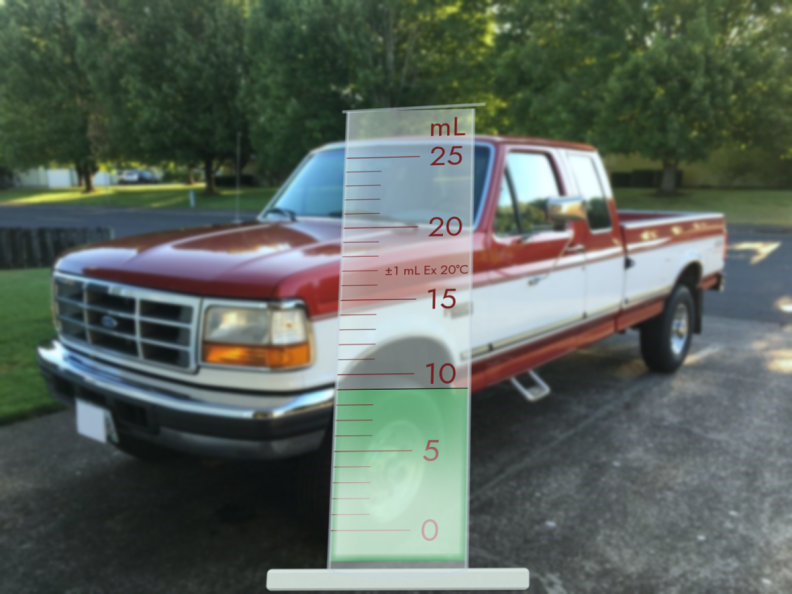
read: 9 mL
